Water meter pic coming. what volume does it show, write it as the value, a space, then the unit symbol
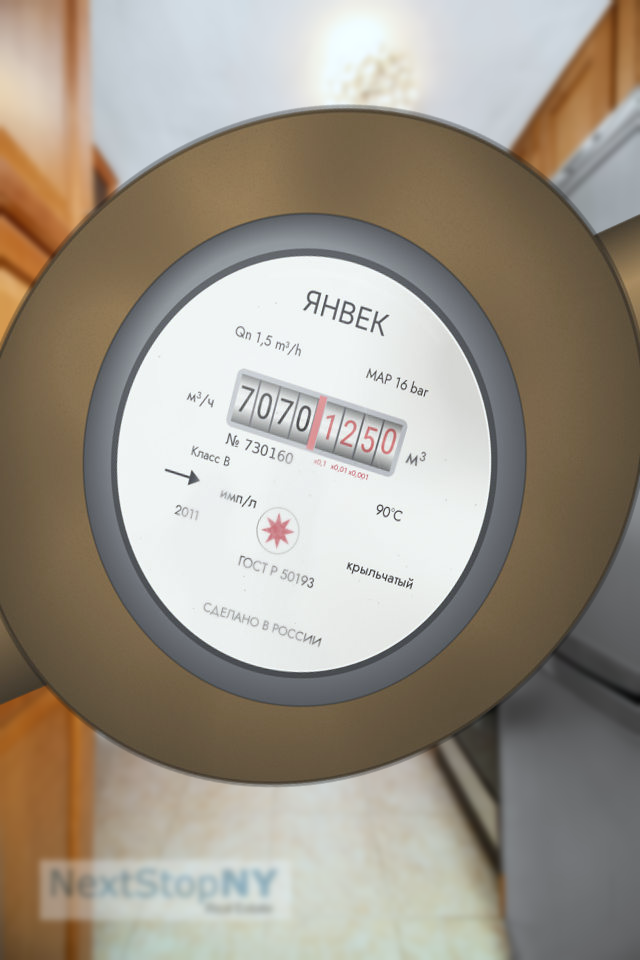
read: 7070.1250 m³
